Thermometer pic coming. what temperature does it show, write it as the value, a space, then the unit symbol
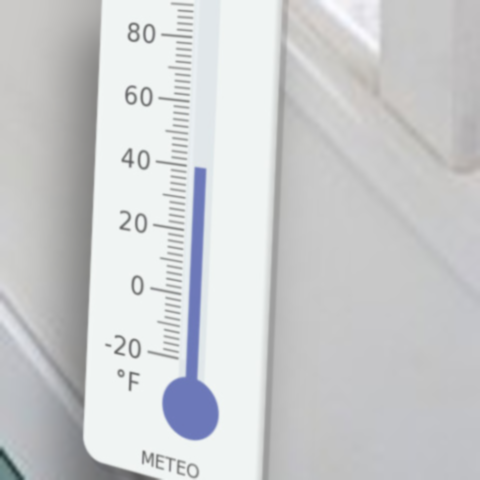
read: 40 °F
